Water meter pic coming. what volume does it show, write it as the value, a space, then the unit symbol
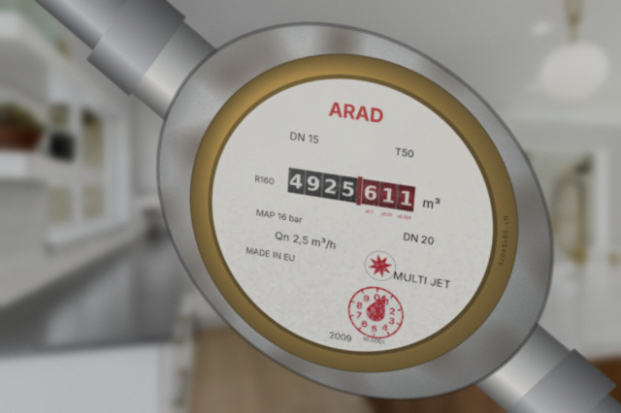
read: 4925.6110 m³
